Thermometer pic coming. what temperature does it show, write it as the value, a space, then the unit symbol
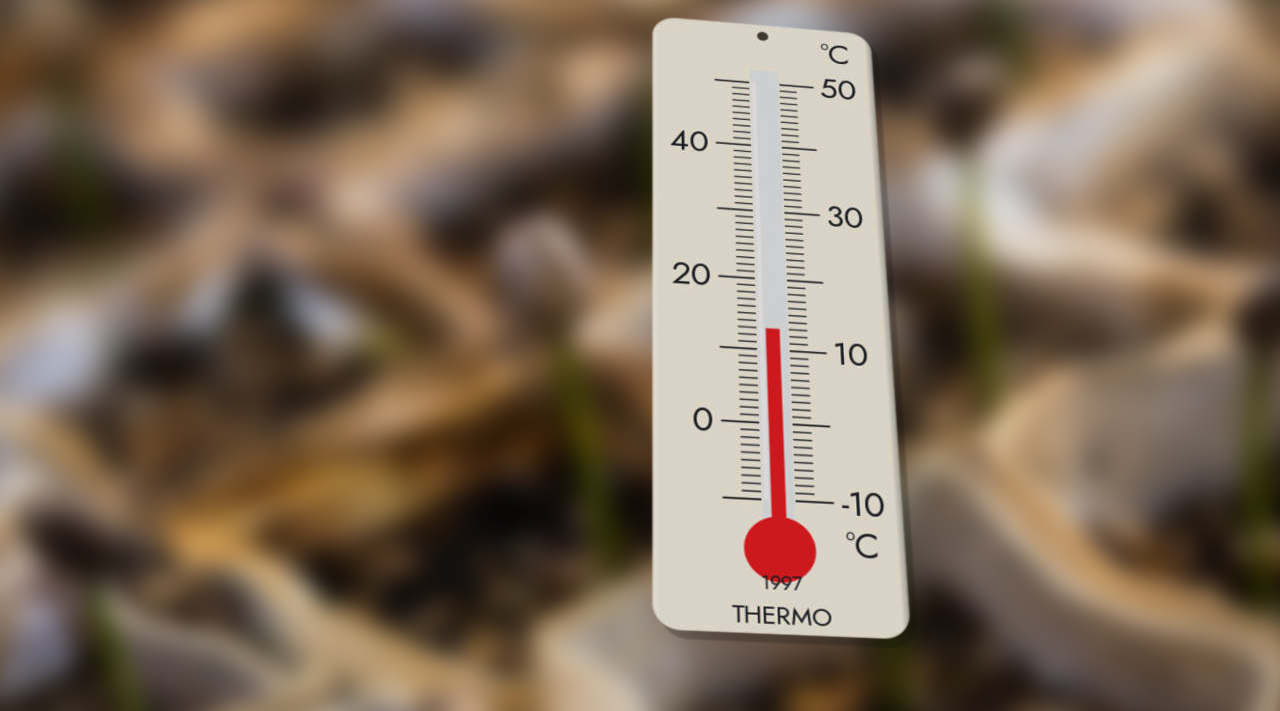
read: 13 °C
